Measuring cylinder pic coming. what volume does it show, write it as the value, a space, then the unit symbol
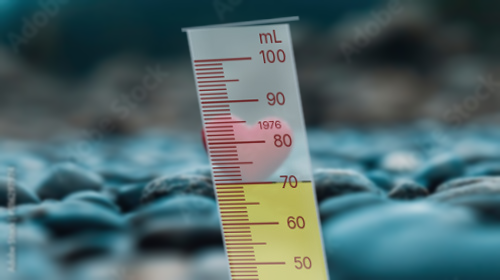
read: 70 mL
